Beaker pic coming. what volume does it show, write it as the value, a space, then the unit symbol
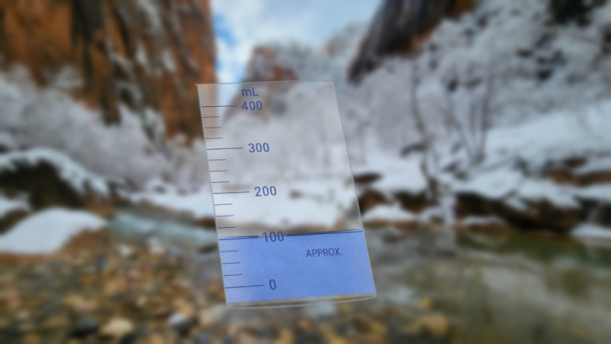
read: 100 mL
